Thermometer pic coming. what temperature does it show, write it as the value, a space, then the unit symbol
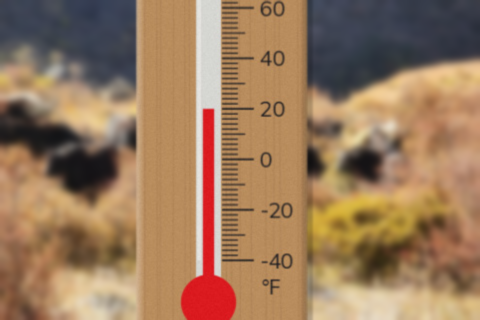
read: 20 °F
